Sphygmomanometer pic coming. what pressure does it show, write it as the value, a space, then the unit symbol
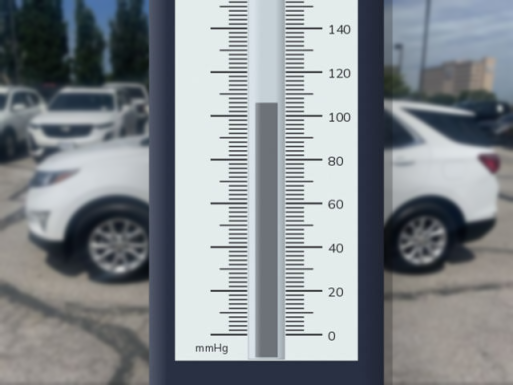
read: 106 mmHg
